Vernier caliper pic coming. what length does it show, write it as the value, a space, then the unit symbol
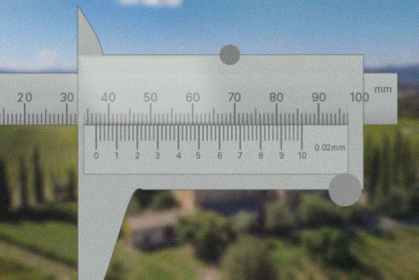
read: 37.0 mm
